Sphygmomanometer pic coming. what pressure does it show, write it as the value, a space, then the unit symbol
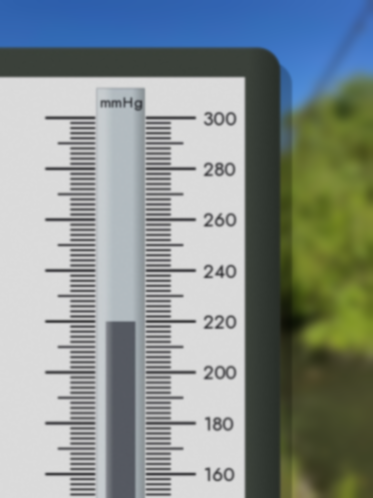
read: 220 mmHg
